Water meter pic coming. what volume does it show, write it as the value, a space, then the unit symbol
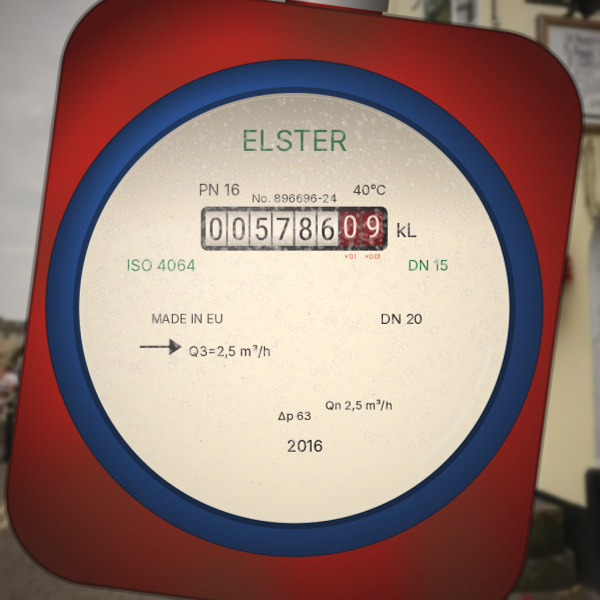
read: 5786.09 kL
